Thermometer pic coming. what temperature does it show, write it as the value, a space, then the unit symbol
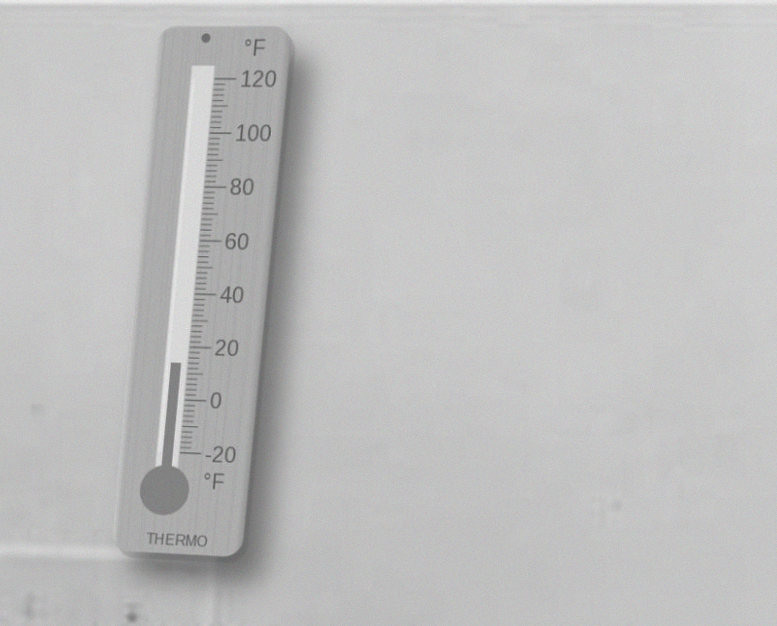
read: 14 °F
